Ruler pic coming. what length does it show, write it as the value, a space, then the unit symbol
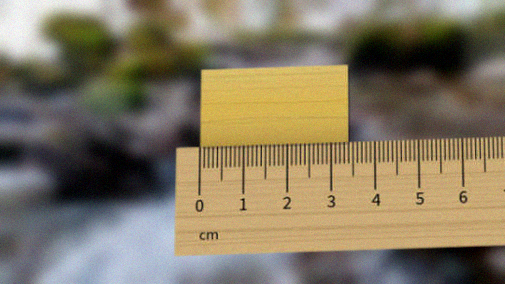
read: 3.4 cm
